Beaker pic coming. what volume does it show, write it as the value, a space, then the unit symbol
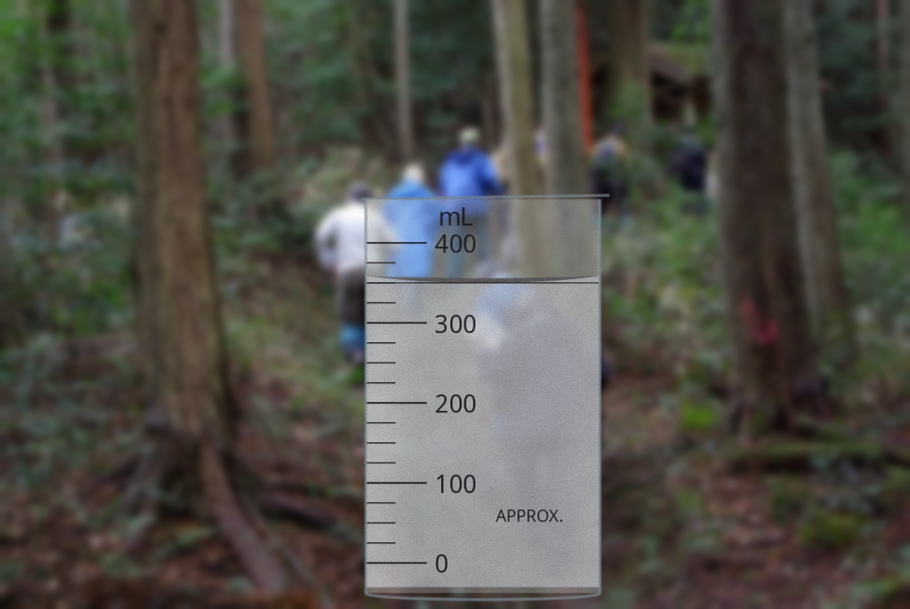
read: 350 mL
